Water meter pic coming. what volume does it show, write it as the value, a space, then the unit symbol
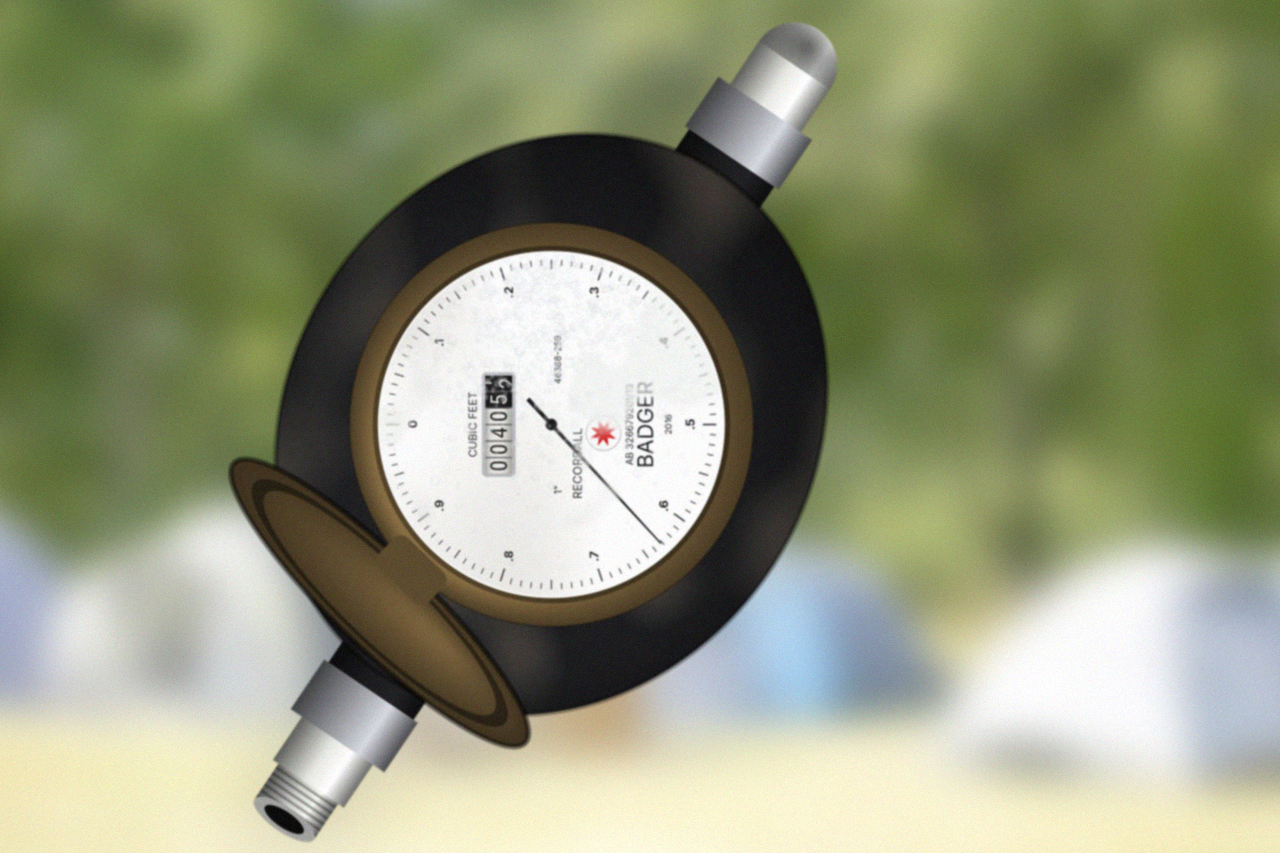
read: 4051.63 ft³
